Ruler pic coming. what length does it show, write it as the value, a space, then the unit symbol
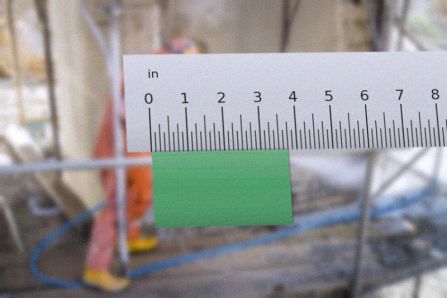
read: 3.75 in
